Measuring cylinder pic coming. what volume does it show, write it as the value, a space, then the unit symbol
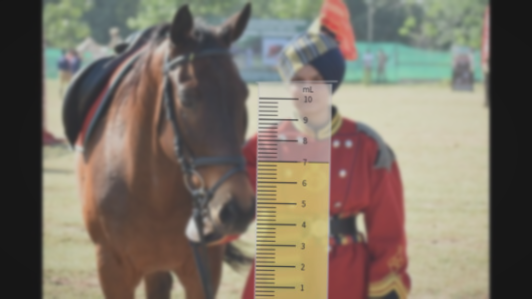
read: 7 mL
